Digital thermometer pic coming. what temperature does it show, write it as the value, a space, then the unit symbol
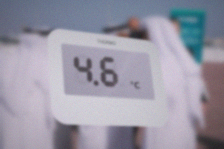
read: 4.6 °C
